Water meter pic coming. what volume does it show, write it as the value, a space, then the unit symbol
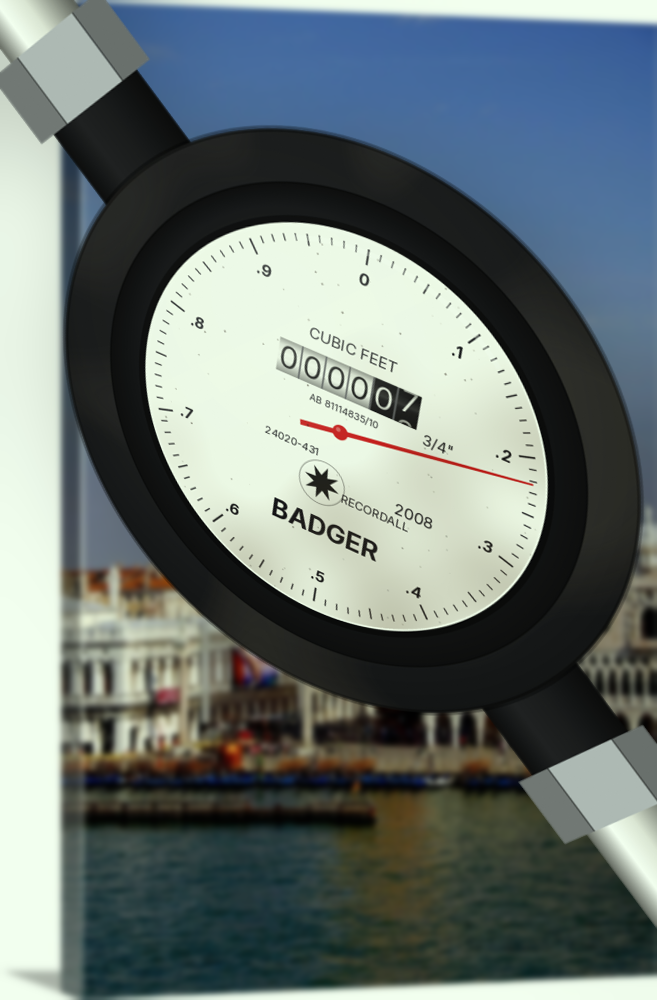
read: 7.22 ft³
